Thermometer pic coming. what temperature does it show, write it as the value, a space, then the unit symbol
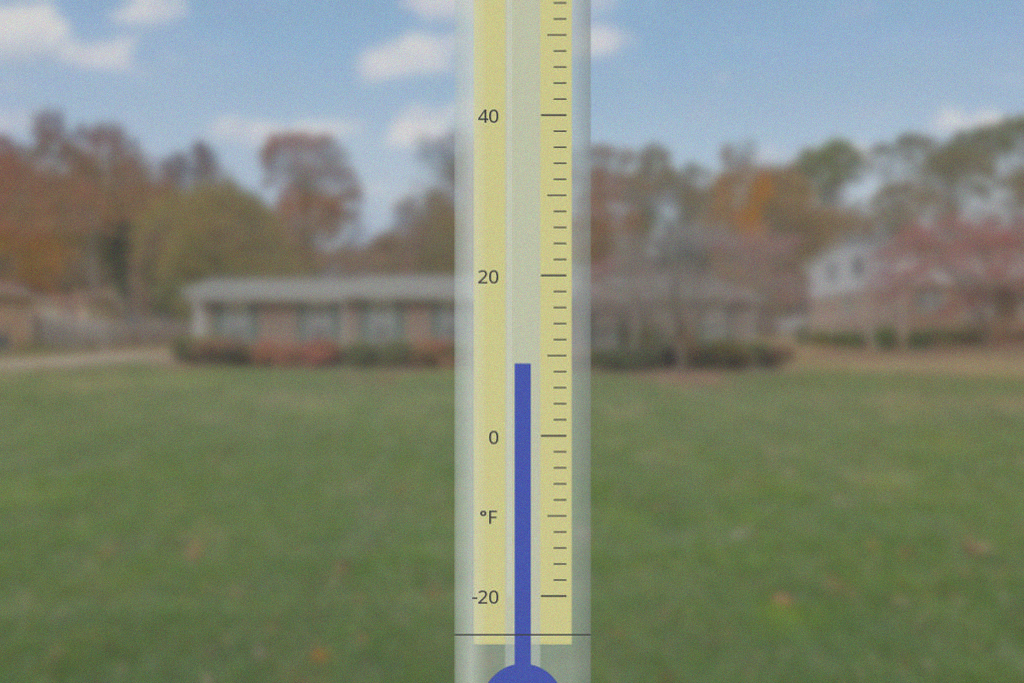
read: 9 °F
